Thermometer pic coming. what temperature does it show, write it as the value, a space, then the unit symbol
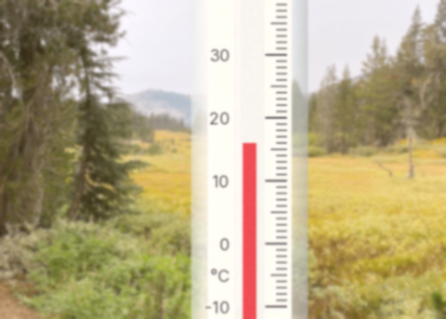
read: 16 °C
